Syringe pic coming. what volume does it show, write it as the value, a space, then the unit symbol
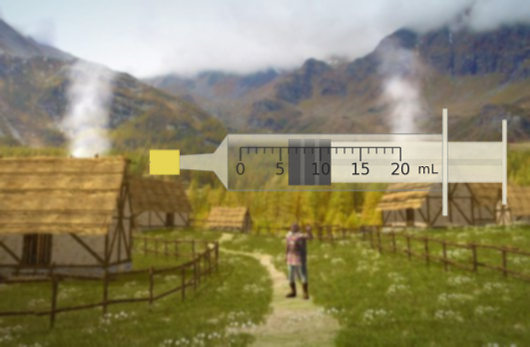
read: 6 mL
